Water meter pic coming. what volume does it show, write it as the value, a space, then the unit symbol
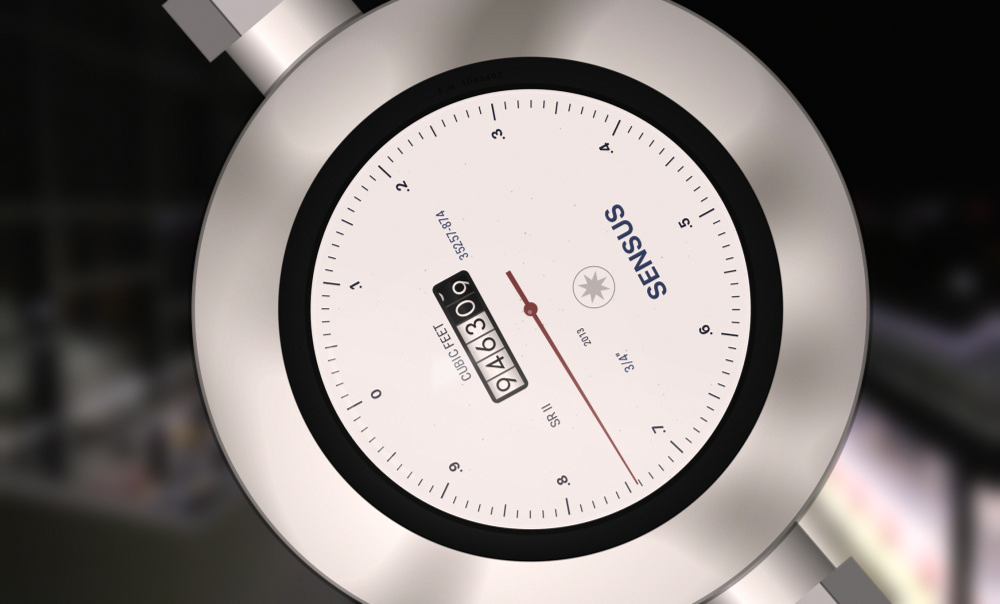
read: 946308.74 ft³
